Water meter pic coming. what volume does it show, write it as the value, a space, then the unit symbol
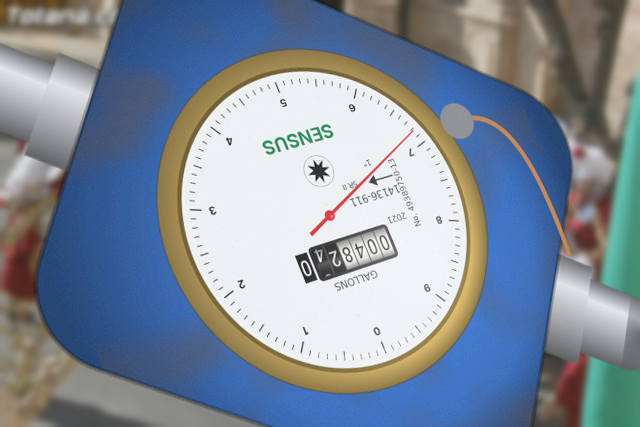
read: 48236.8 gal
